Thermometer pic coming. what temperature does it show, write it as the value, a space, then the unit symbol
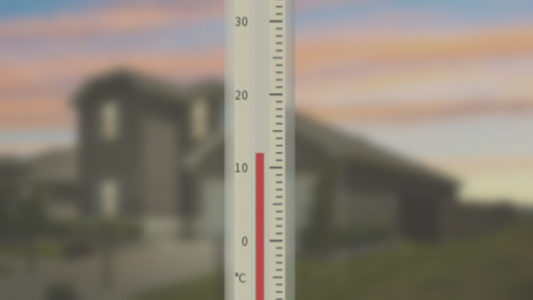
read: 12 °C
